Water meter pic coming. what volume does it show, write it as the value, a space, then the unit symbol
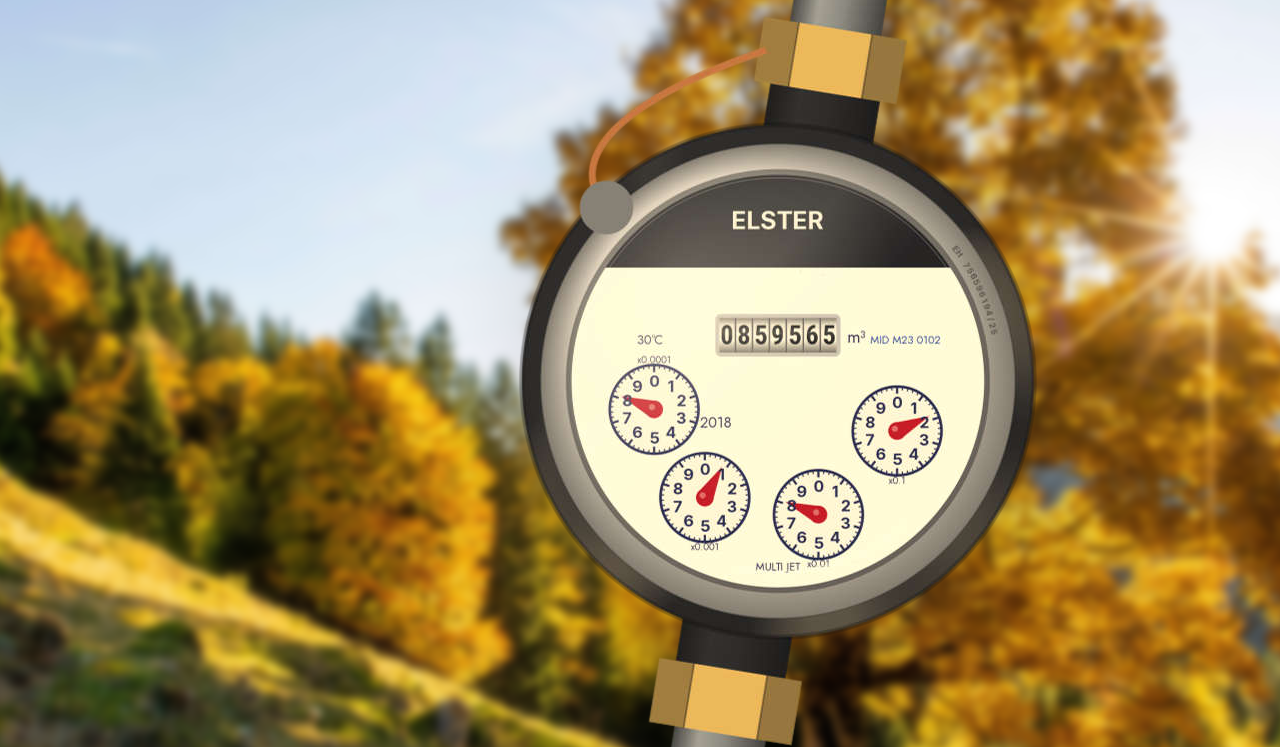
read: 859565.1808 m³
